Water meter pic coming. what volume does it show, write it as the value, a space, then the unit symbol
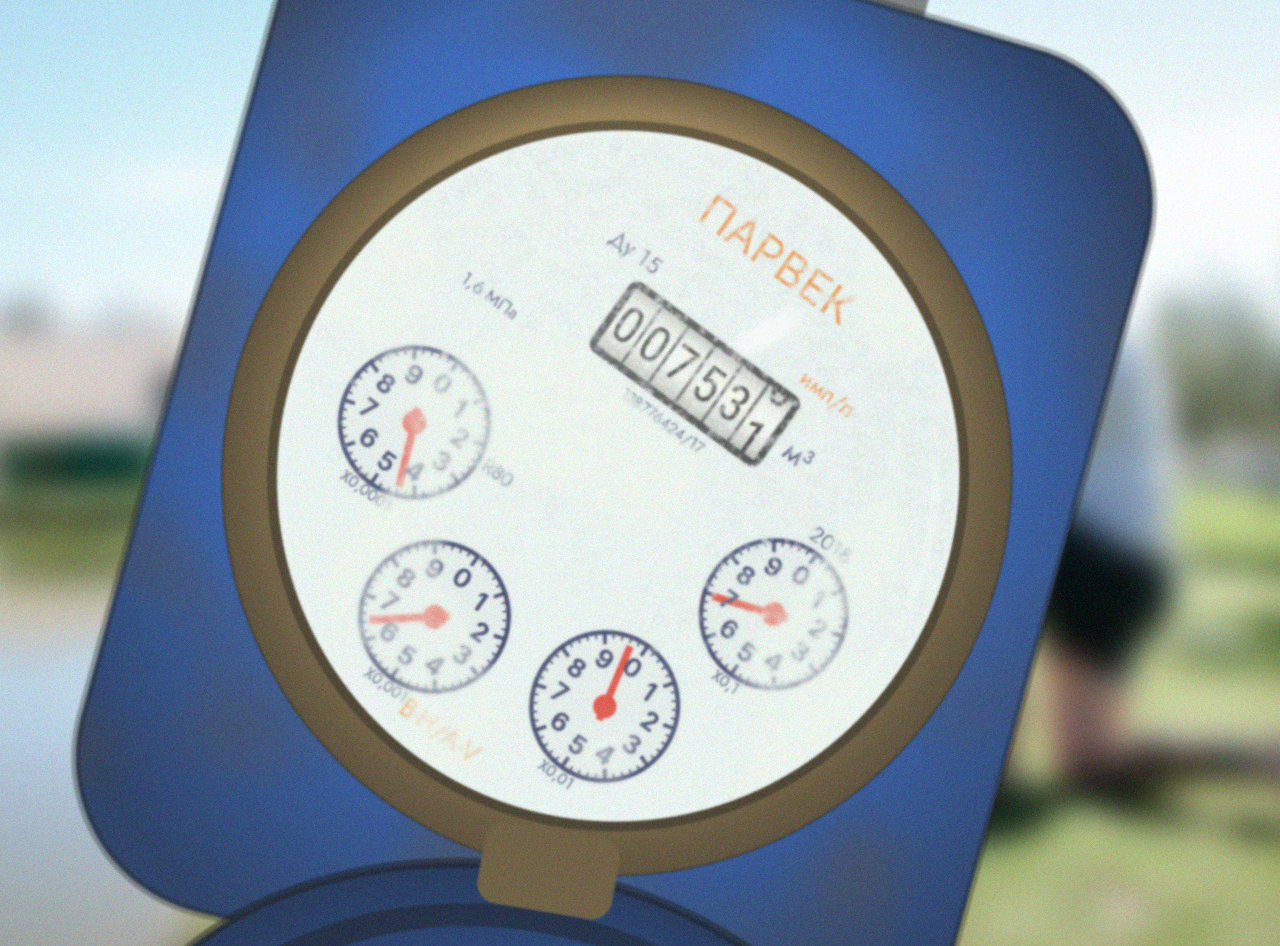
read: 7530.6964 m³
